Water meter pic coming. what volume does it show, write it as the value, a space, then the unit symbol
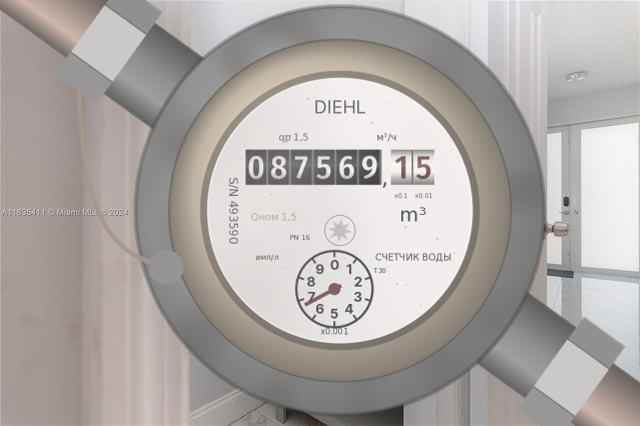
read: 87569.156 m³
